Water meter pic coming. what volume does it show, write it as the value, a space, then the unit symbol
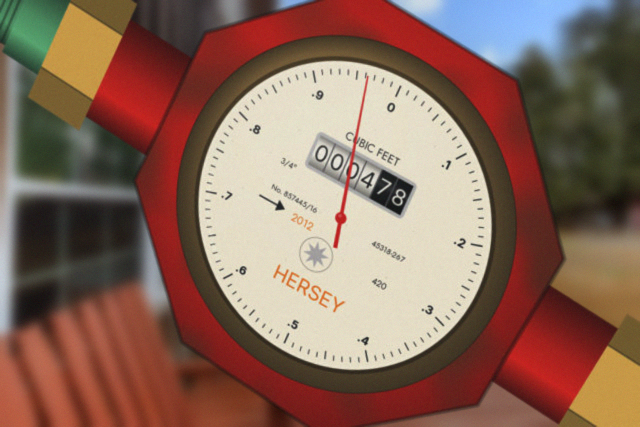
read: 477.96 ft³
